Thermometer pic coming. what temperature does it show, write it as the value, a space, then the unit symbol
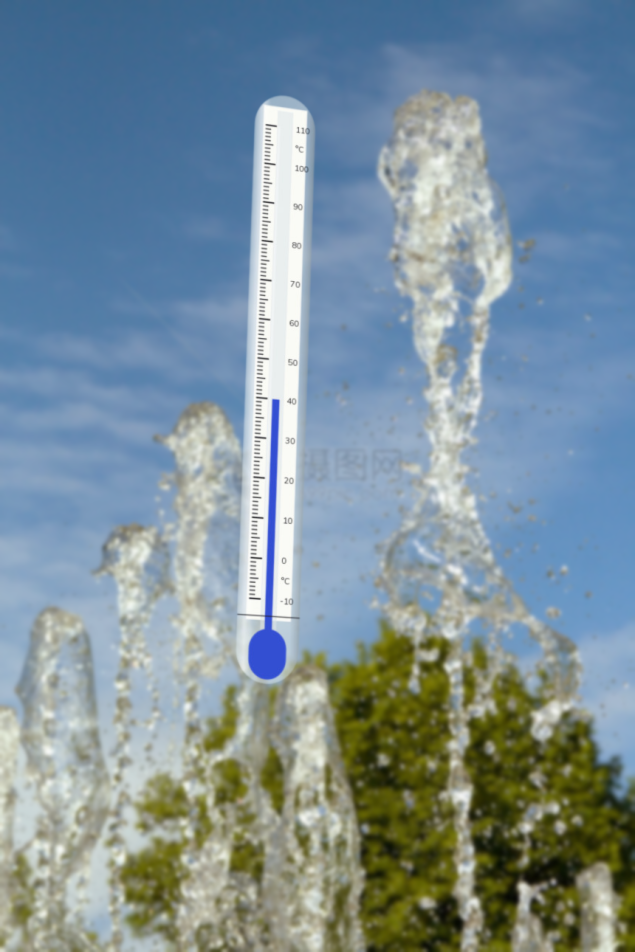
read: 40 °C
